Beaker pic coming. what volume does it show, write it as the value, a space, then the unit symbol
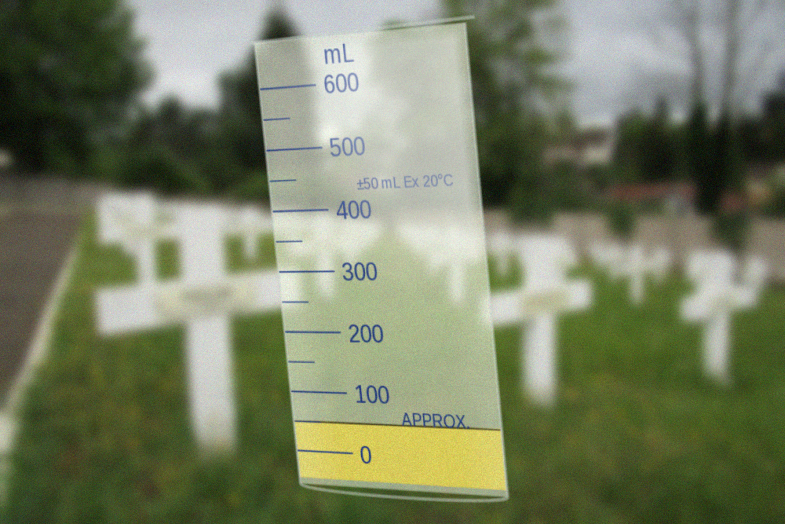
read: 50 mL
